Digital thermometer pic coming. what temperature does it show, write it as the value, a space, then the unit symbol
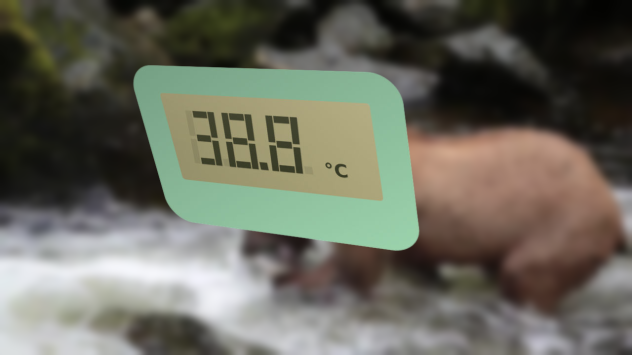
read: 38.8 °C
